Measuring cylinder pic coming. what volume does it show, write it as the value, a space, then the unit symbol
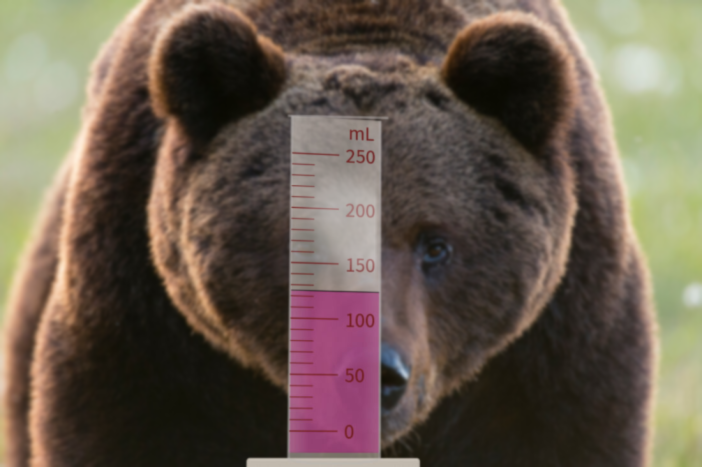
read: 125 mL
